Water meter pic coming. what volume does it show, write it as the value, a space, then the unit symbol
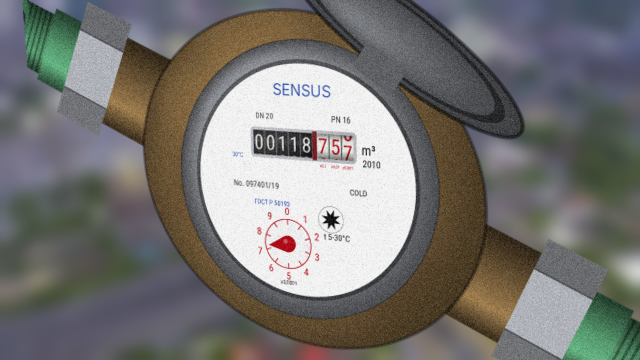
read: 118.7567 m³
